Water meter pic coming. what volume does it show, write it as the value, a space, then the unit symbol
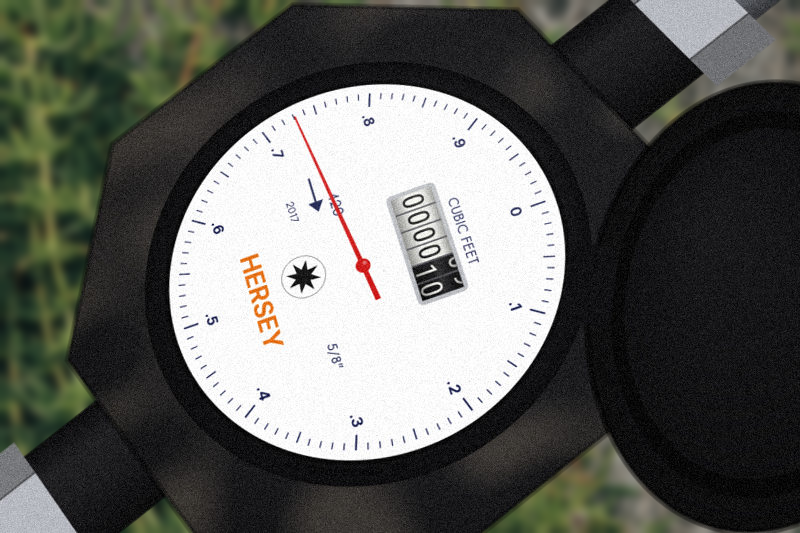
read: 9.73 ft³
